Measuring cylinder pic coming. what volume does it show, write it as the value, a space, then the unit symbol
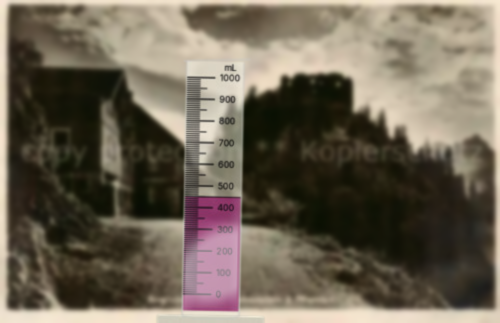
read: 450 mL
